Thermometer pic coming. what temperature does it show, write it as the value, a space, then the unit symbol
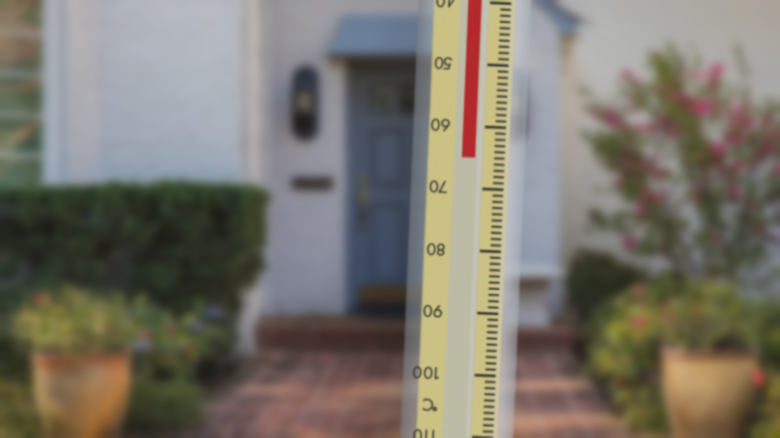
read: 65 °C
